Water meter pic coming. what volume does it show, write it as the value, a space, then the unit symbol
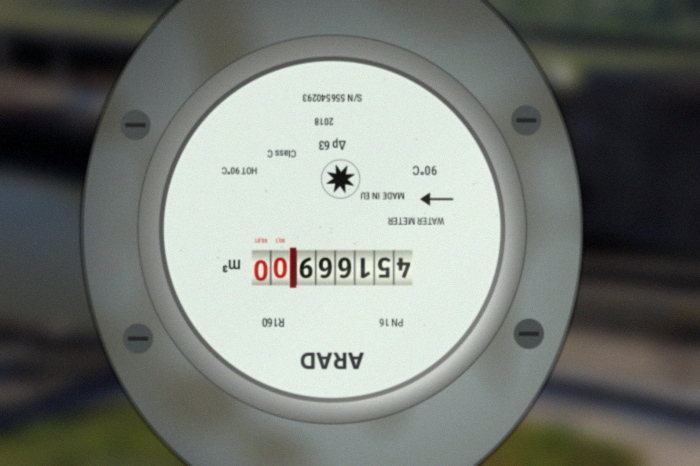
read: 451669.00 m³
